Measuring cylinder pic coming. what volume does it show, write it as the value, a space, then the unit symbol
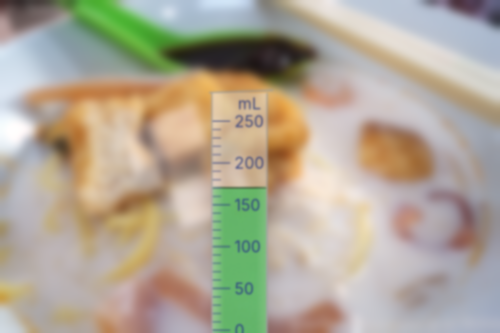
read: 170 mL
